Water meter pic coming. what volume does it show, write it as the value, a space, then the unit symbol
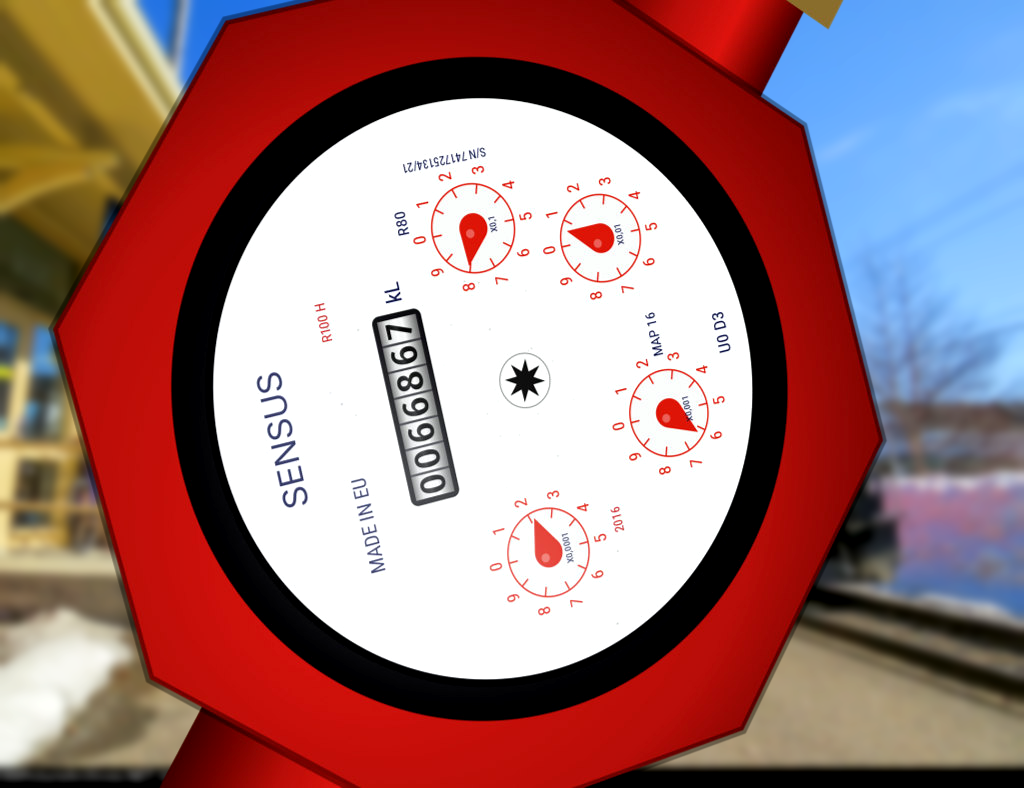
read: 66867.8062 kL
